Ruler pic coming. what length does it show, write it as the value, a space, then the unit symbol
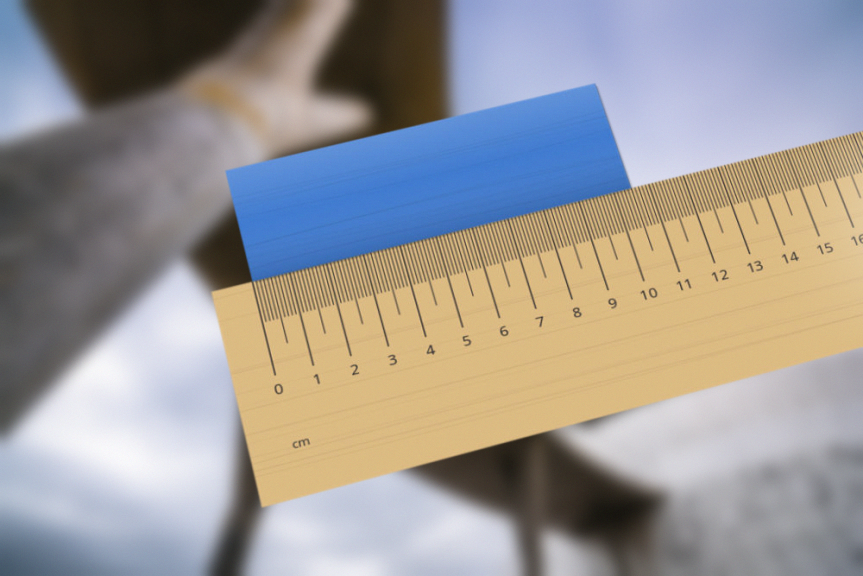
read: 10.5 cm
